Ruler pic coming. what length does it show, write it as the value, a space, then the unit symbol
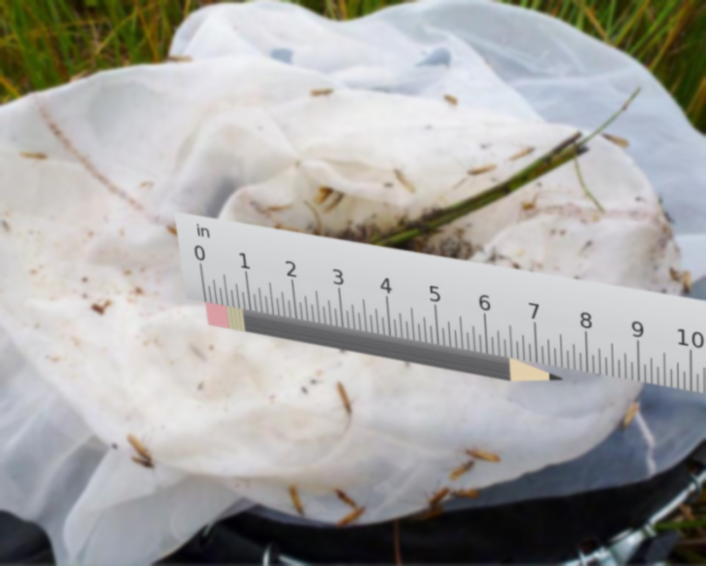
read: 7.5 in
